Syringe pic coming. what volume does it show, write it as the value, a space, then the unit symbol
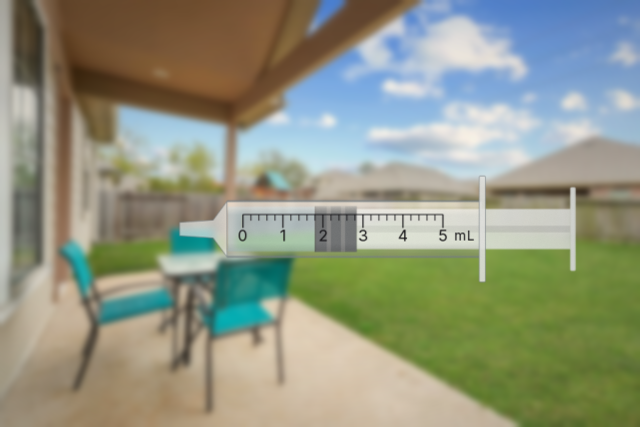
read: 1.8 mL
